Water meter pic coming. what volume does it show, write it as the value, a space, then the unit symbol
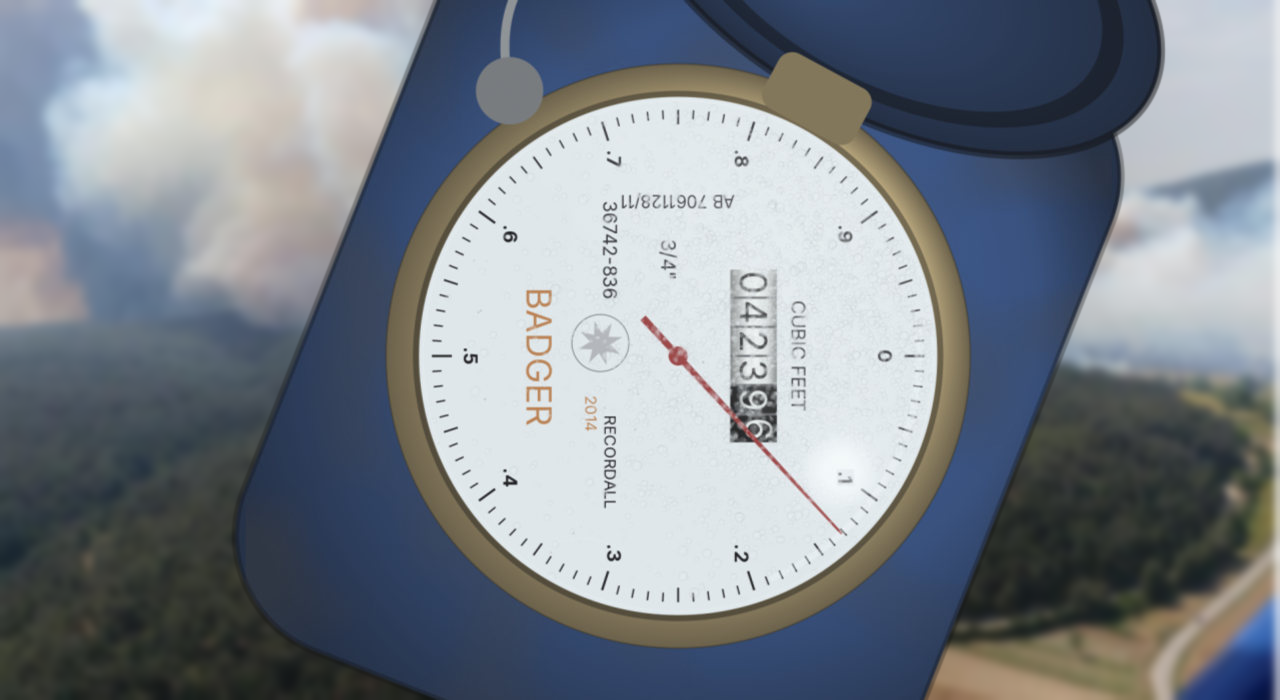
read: 42396.13 ft³
